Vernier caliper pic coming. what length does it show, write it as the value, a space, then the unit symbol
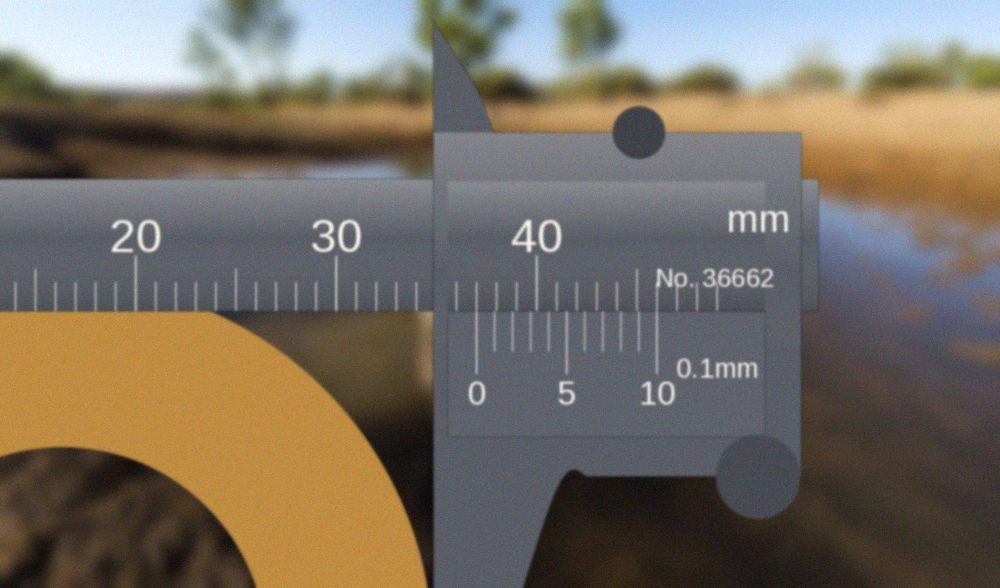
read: 37.0 mm
